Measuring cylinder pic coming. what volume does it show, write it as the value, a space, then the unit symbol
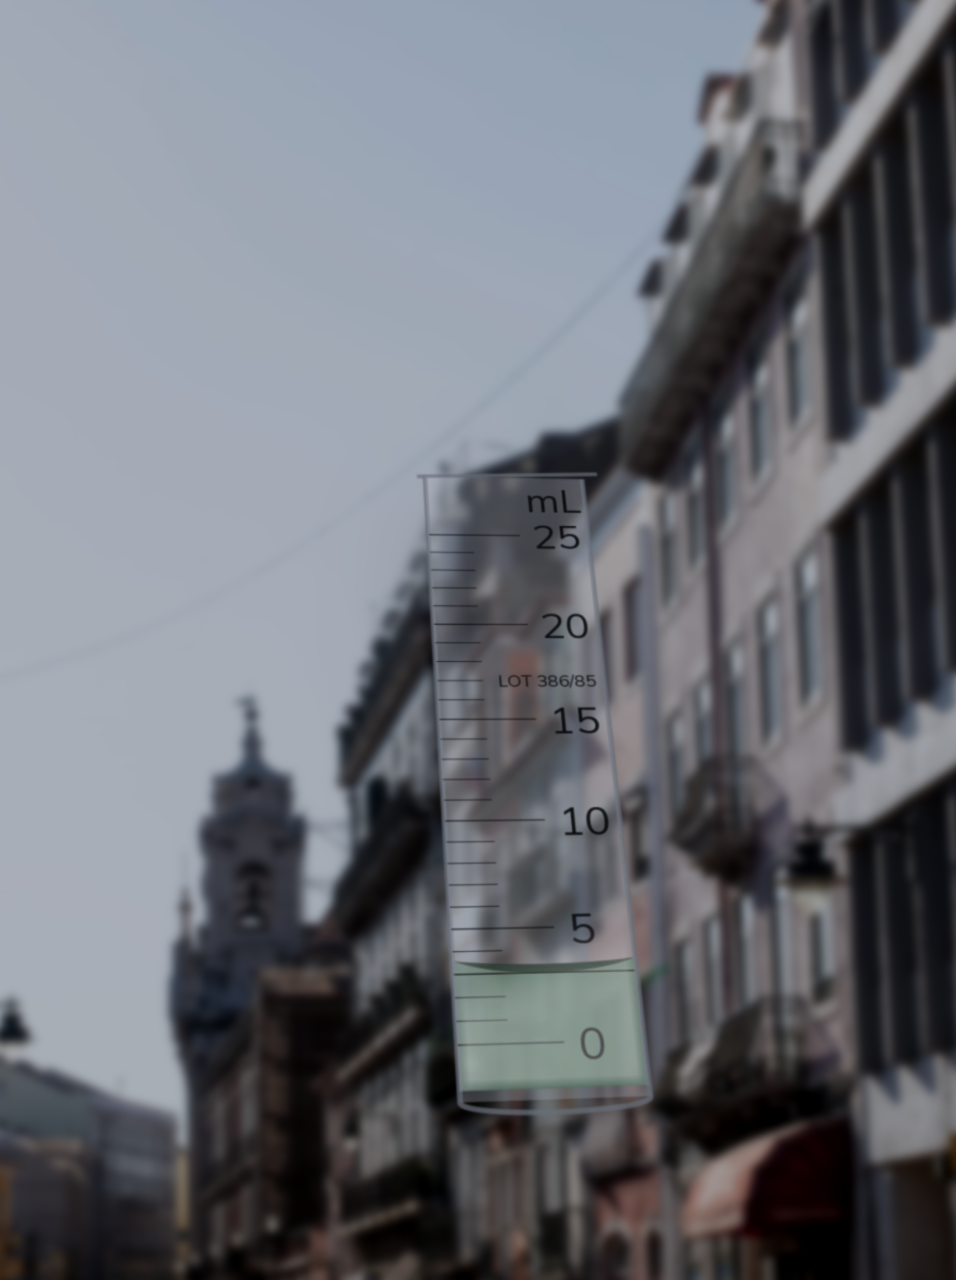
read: 3 mL
